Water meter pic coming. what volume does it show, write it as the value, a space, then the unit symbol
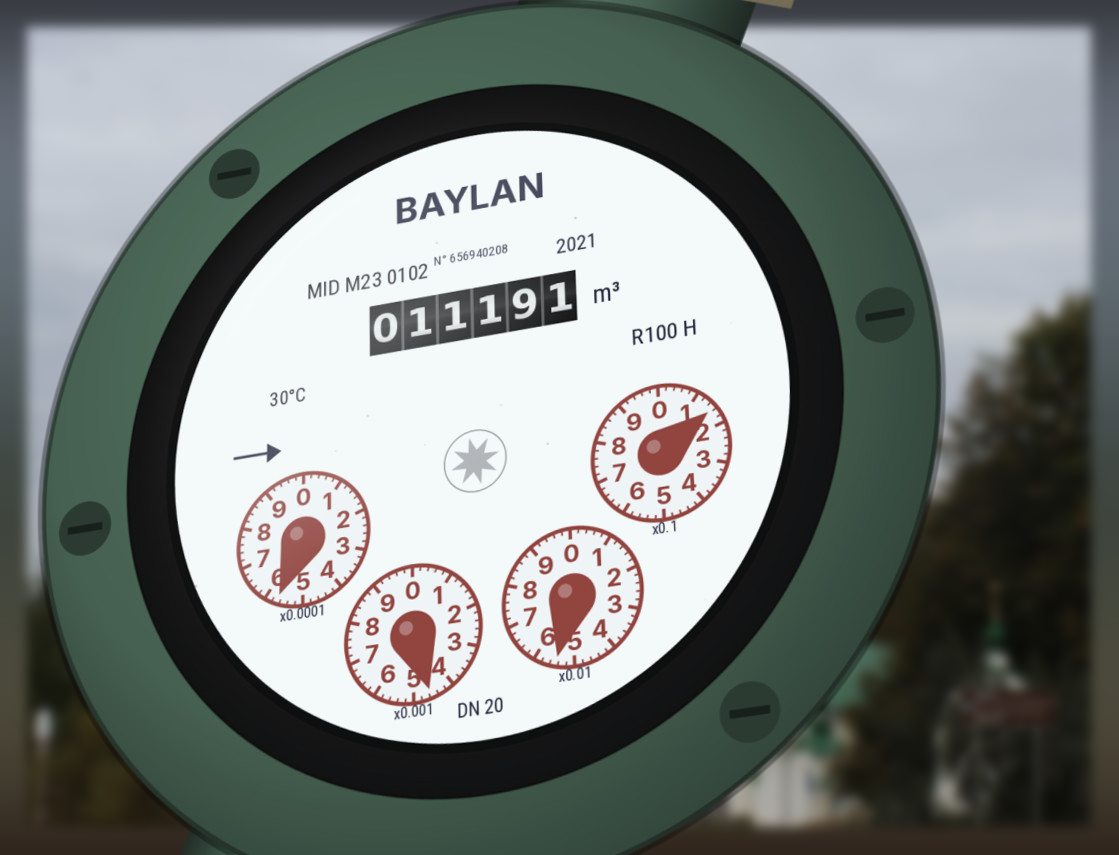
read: 11191.1545 m³
